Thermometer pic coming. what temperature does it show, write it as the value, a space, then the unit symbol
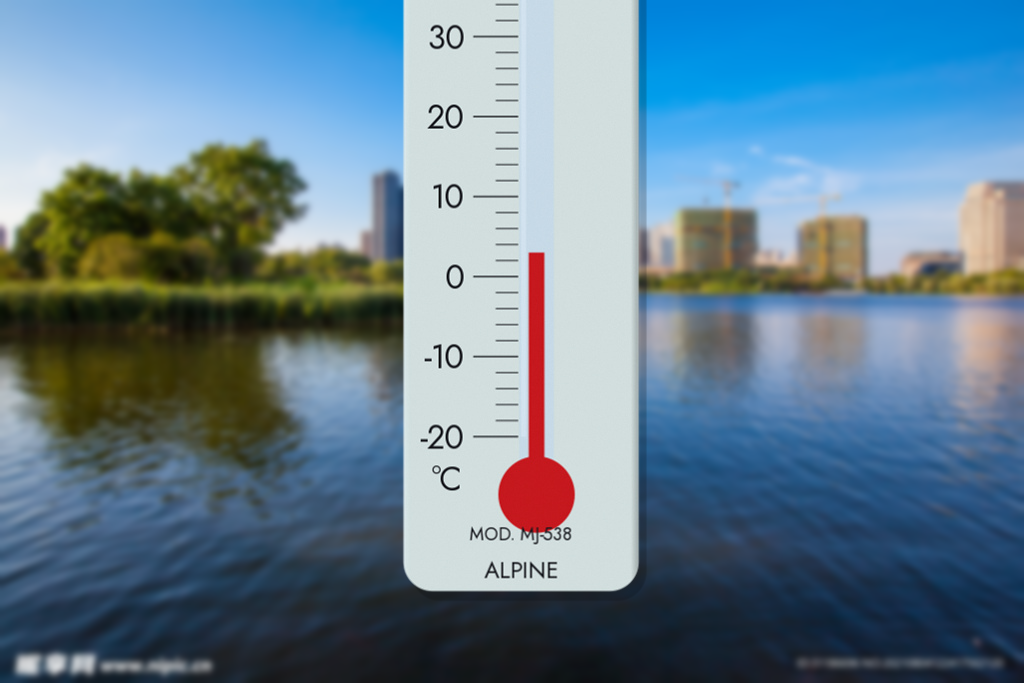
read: 3 °C
